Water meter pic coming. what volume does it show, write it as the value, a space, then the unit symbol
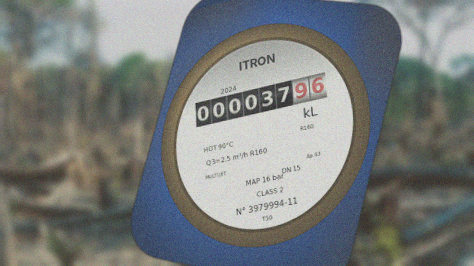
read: 37.96 kL
